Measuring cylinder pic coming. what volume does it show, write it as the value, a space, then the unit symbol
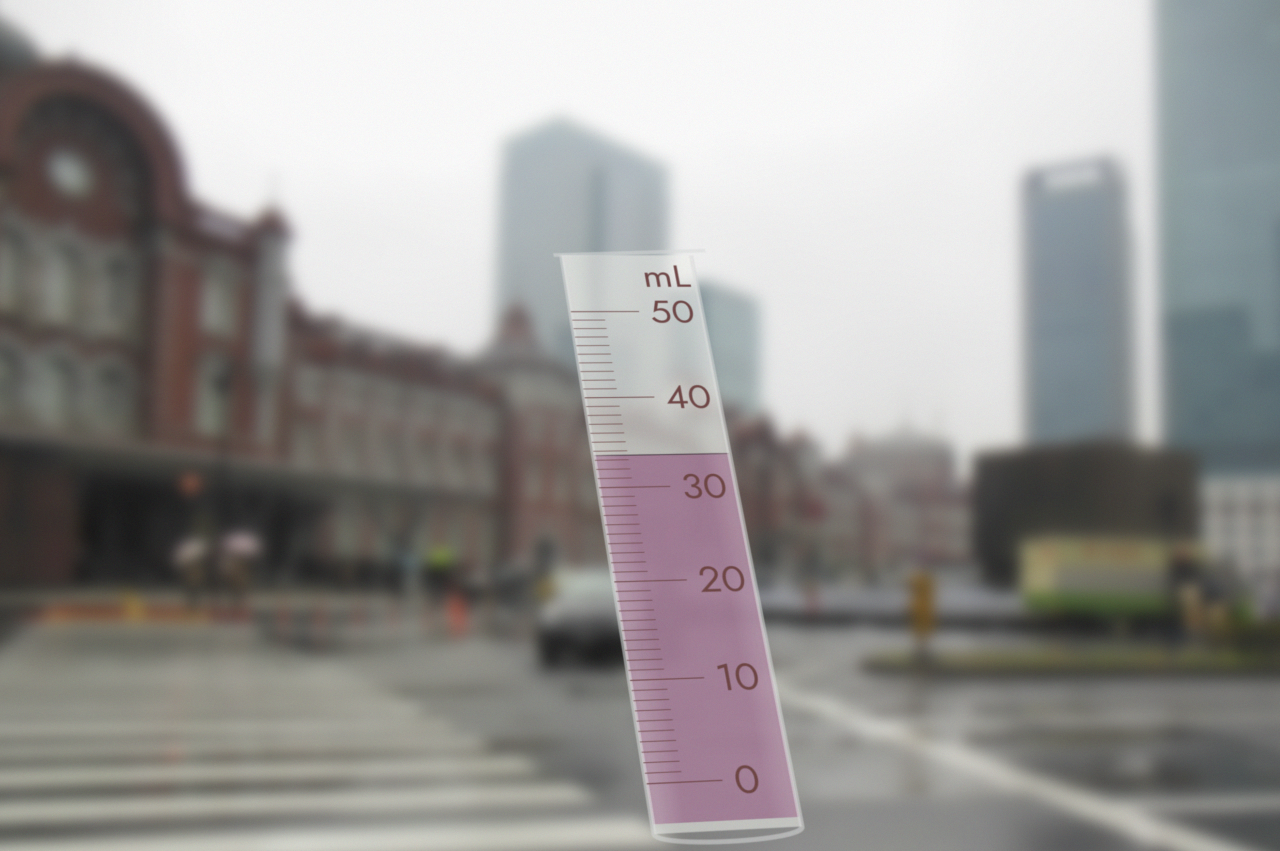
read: 33.5 mL
